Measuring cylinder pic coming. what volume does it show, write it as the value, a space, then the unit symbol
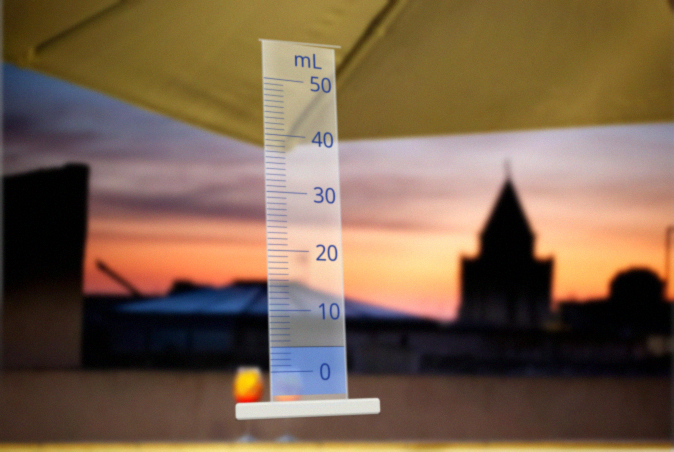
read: 4 mL
